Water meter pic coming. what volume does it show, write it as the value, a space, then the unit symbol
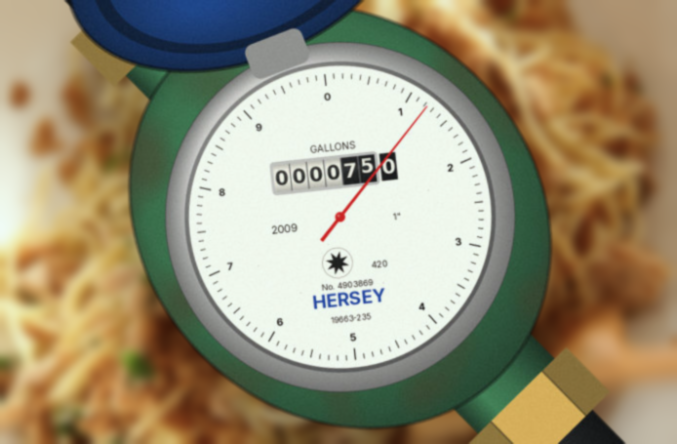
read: 751.2 gal
